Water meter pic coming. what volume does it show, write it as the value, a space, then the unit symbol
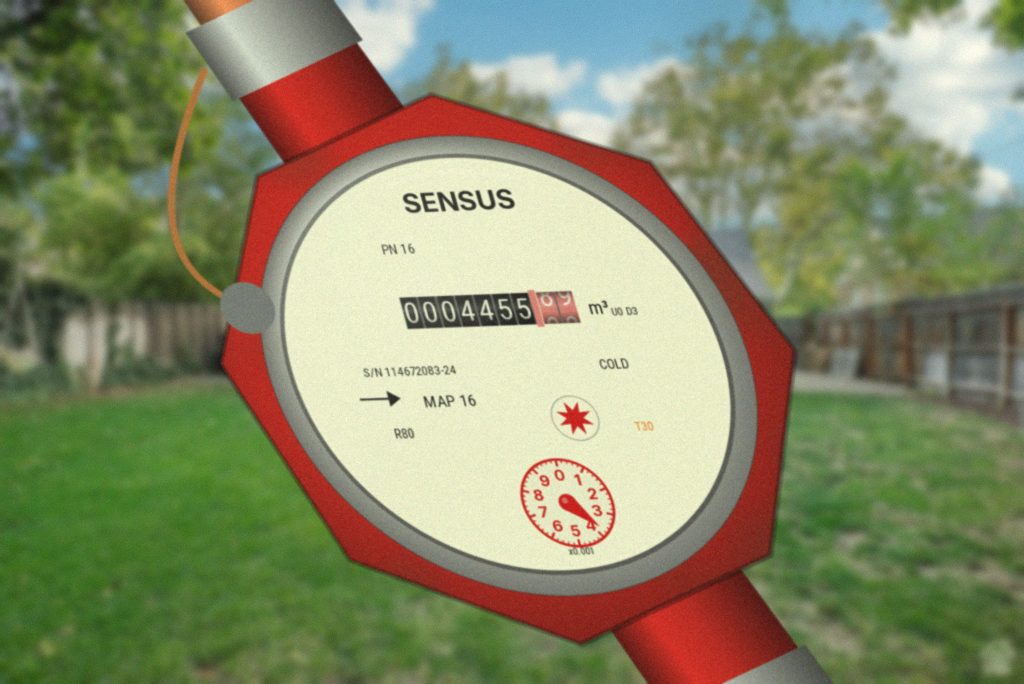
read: 4455.893 m³
